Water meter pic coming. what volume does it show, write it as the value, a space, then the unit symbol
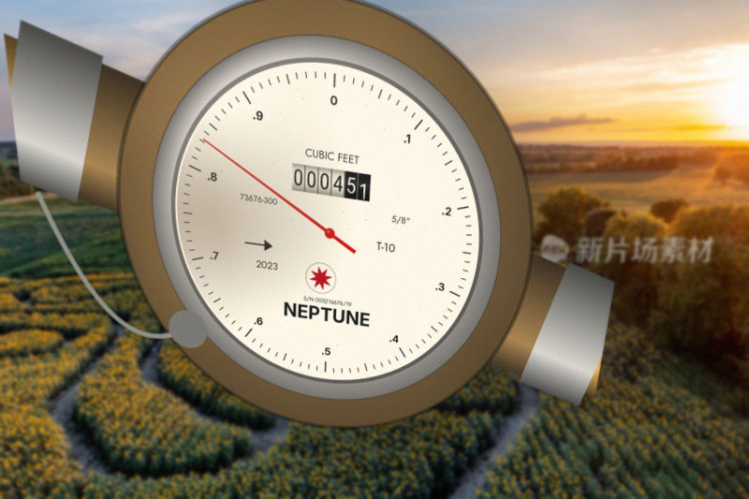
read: 450.83 ft³
